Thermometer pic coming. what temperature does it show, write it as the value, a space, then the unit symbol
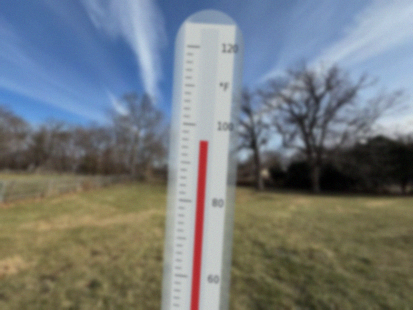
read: 96 °F
